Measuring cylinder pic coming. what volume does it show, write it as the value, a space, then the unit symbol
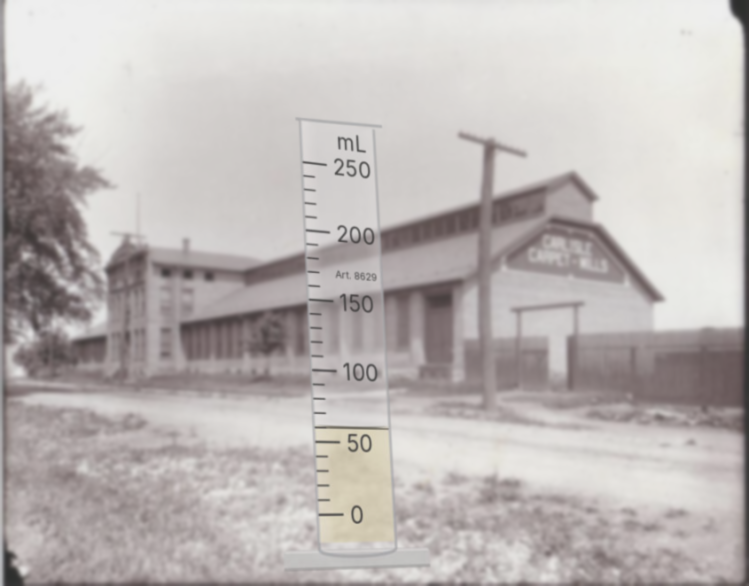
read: 60 mL
